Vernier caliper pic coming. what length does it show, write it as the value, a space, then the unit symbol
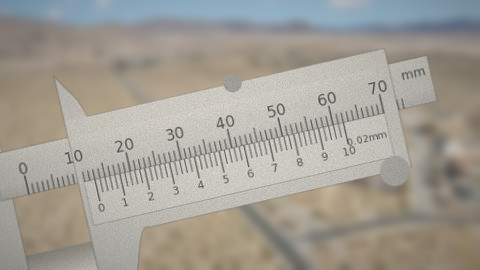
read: 13.0 mm
